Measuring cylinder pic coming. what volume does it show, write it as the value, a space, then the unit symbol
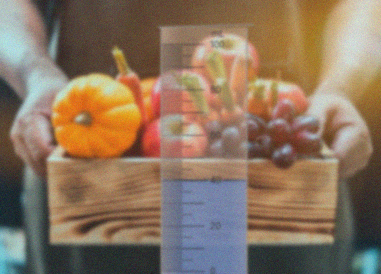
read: 40 mL
